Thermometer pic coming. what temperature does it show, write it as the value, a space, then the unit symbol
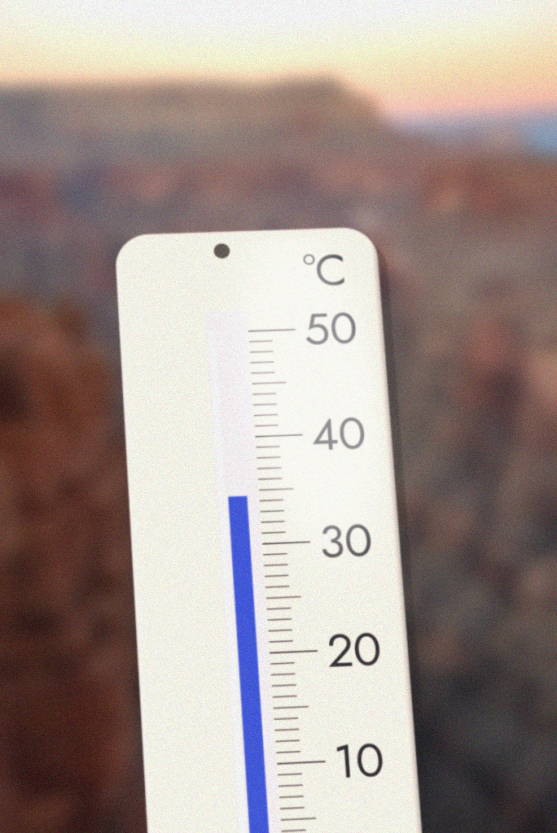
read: 34.5 °C
